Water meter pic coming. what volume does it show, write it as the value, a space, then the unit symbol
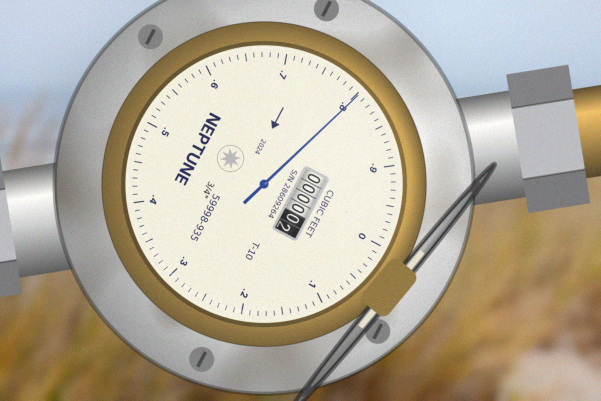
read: 1.80 ft³
